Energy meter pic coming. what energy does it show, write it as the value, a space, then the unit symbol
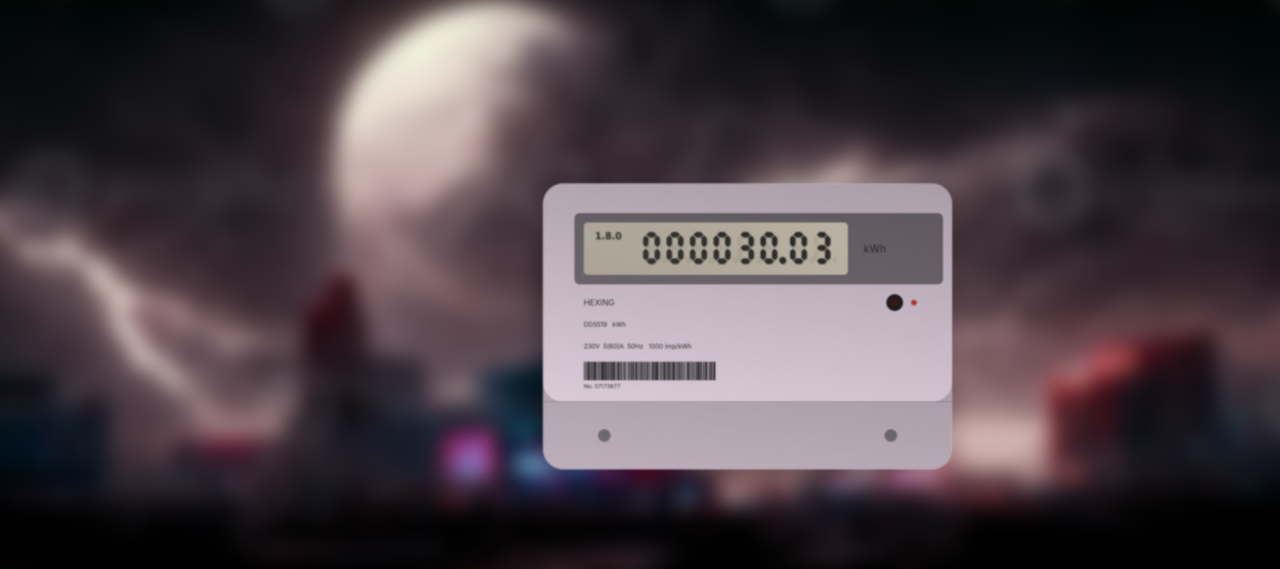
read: 30.03 kWh
